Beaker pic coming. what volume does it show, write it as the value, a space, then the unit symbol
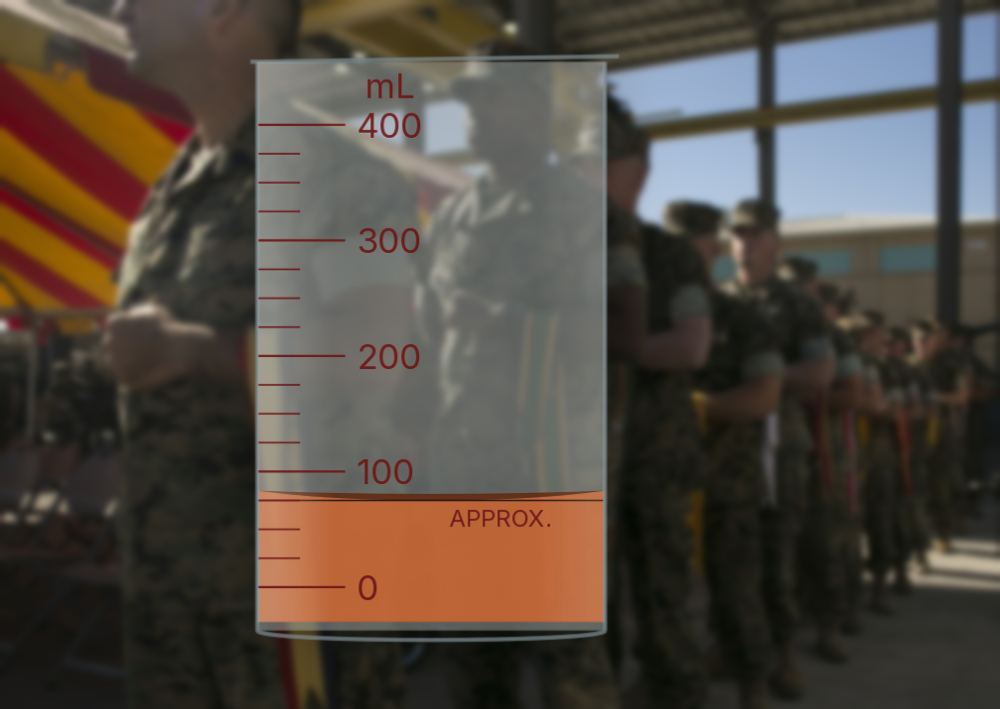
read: 75 mL
